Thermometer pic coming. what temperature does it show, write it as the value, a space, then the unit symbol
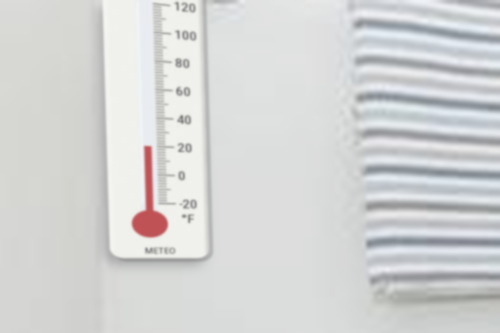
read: 20 °F
